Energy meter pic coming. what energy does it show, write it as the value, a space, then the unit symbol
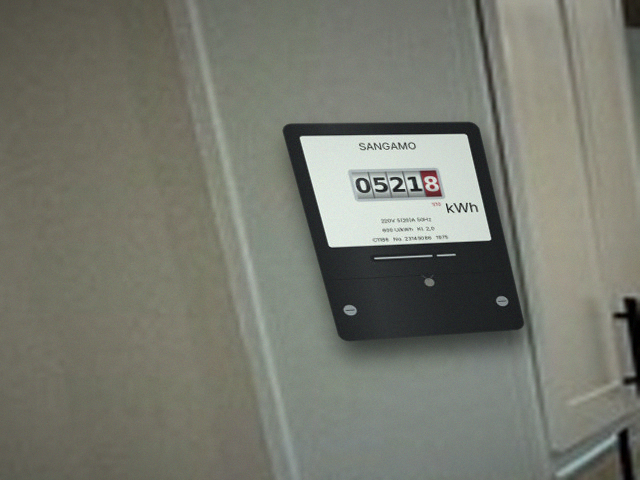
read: 521.8 kWh
